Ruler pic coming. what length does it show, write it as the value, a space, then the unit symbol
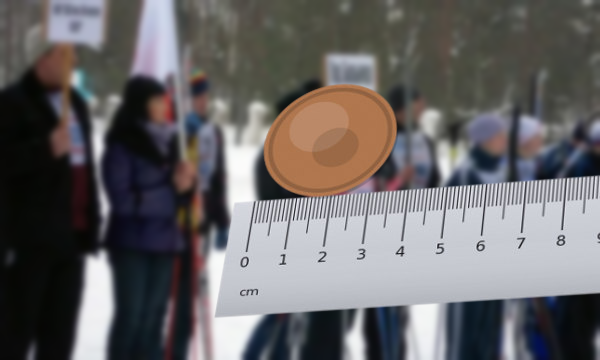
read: 3.5 cm
